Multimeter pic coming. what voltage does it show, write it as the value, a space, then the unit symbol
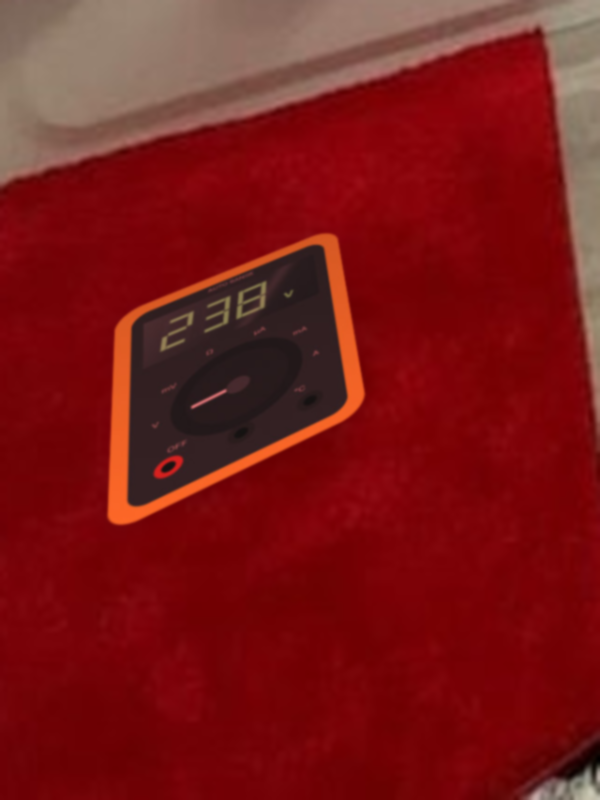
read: 238 V
